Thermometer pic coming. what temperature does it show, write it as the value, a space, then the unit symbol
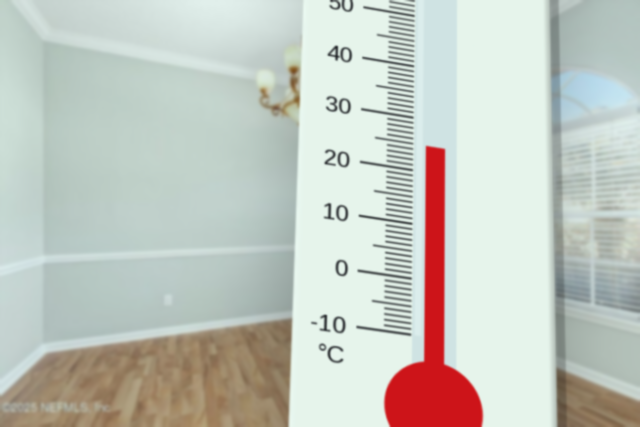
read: 25 °C
